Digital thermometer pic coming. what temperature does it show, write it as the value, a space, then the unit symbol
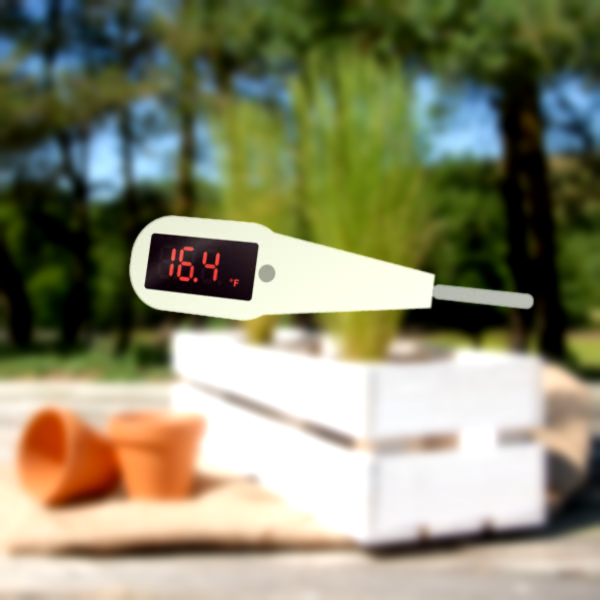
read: 16.4 °F
